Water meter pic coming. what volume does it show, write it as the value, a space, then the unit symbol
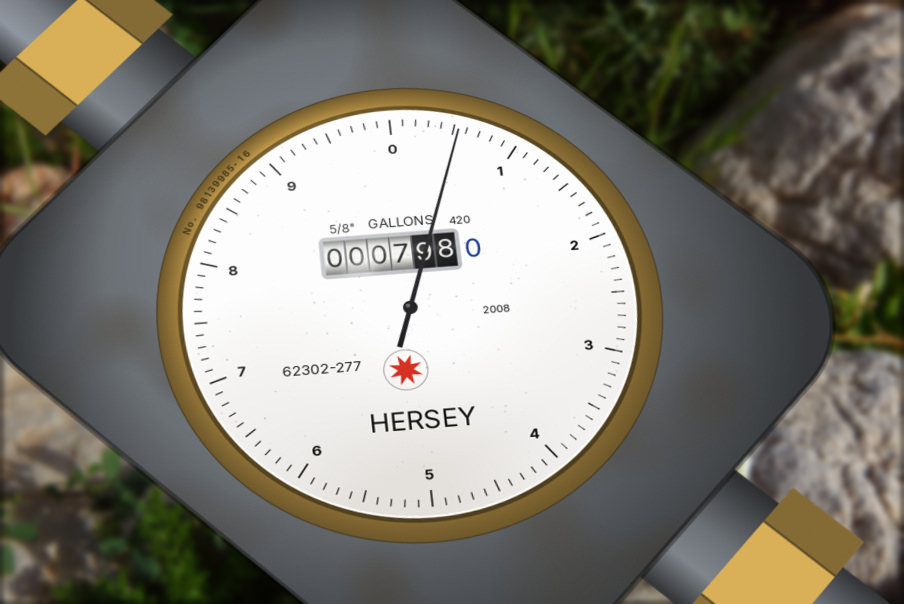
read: 7980.5 gal
